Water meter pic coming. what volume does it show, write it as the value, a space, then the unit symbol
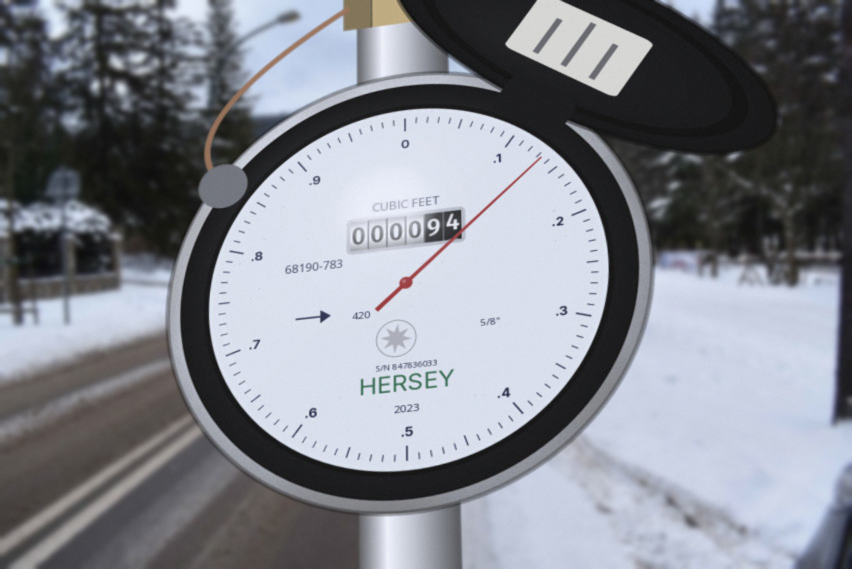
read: 94.13 ft³
